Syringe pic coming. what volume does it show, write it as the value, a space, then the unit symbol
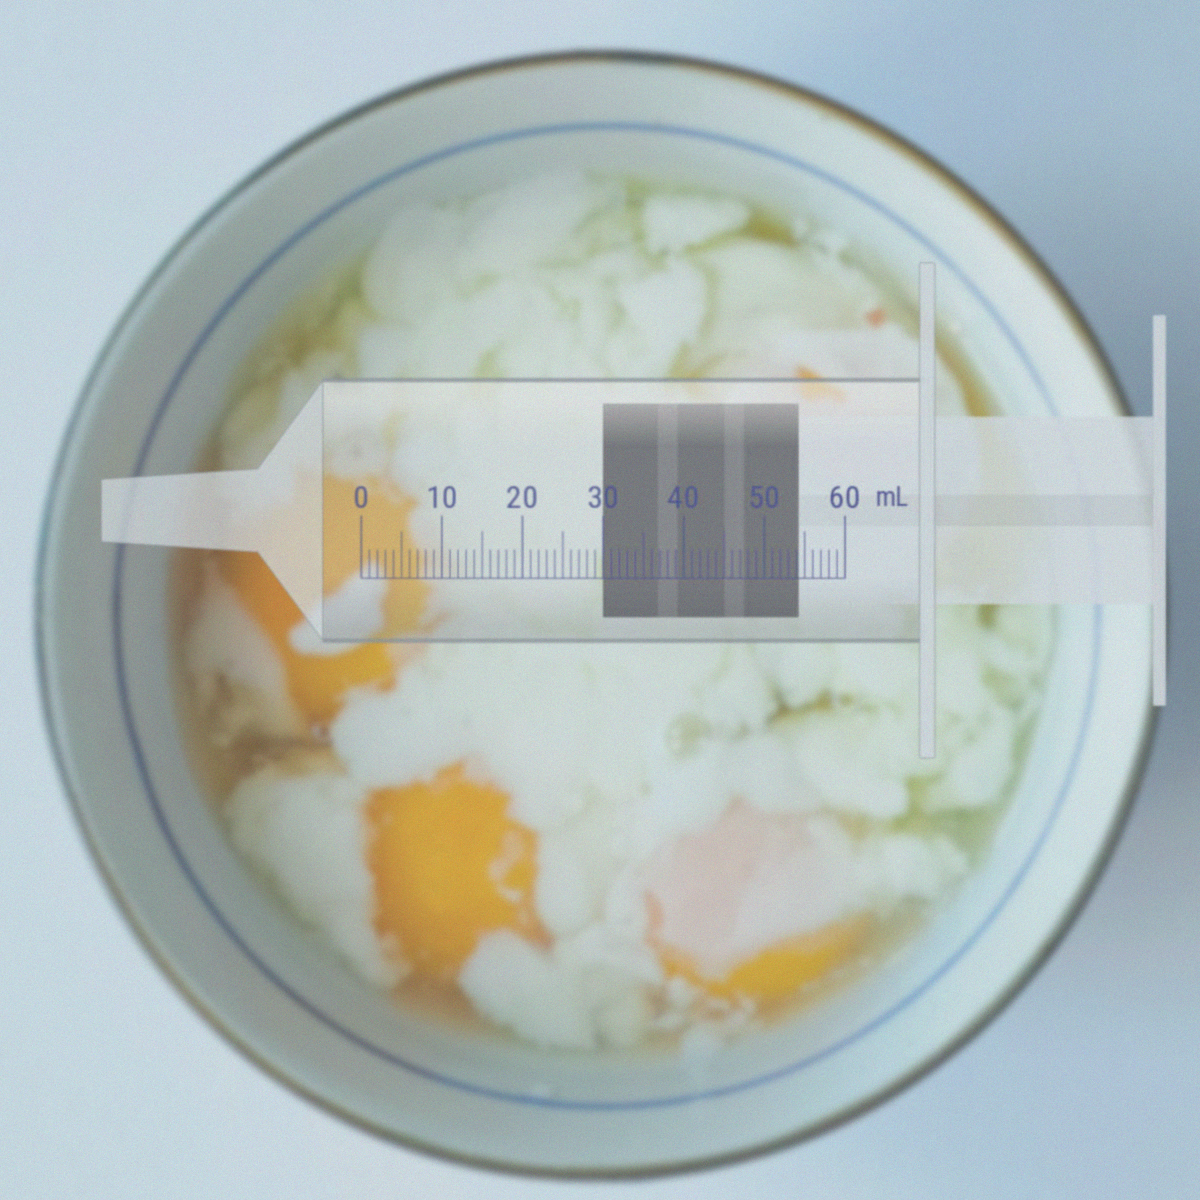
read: 30 mL
